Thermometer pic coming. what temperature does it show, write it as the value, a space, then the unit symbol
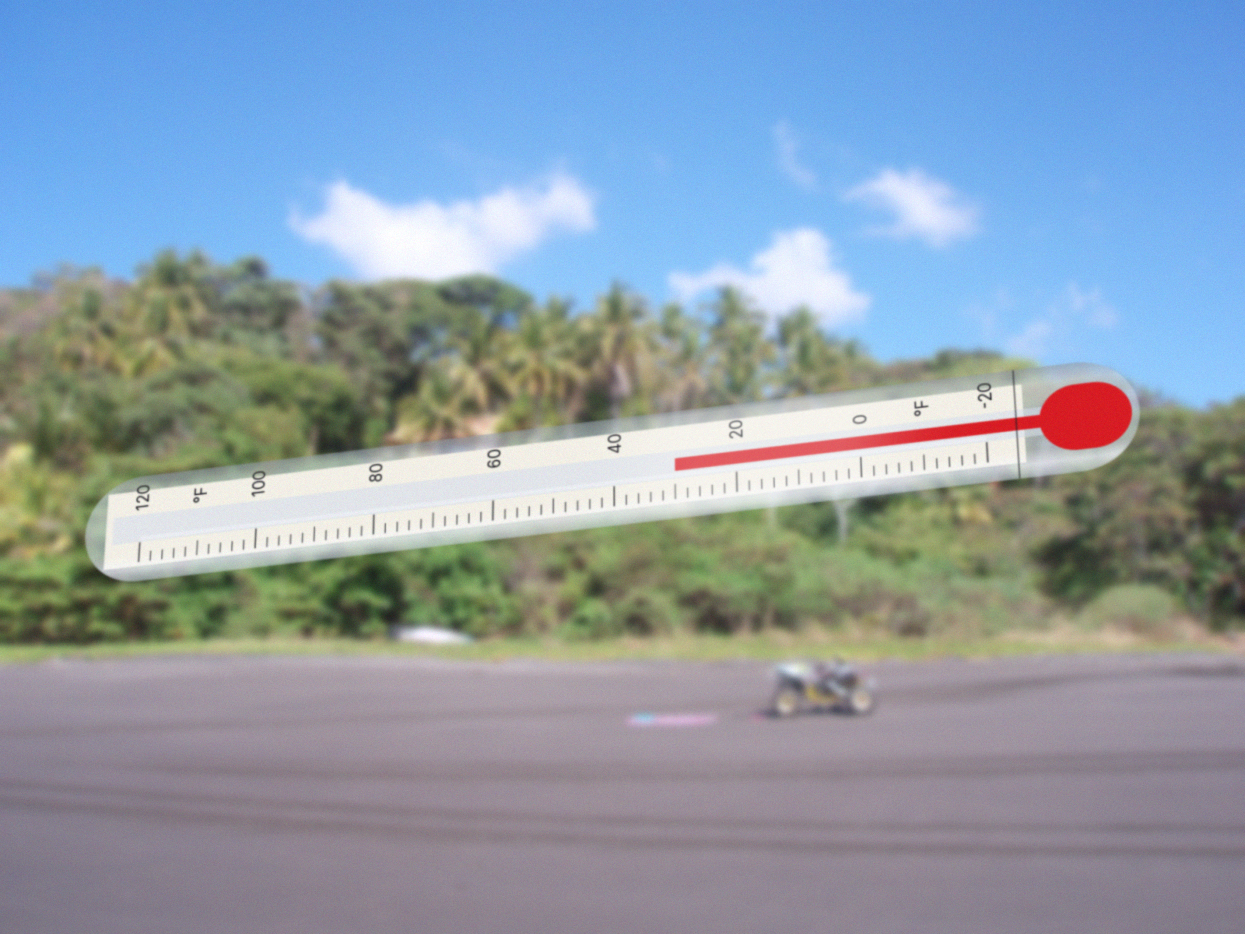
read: 30 °F
